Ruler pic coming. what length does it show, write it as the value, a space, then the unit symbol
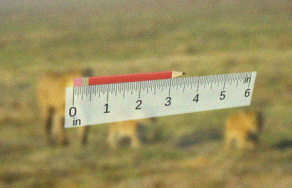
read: 3.5 in
